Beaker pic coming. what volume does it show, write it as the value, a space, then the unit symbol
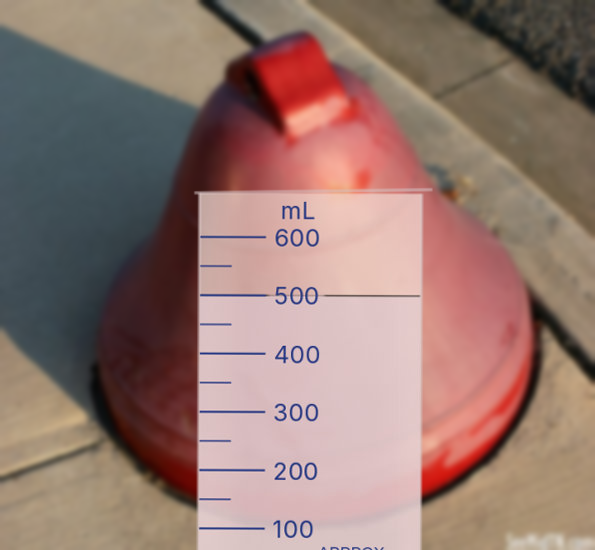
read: 500 mL
